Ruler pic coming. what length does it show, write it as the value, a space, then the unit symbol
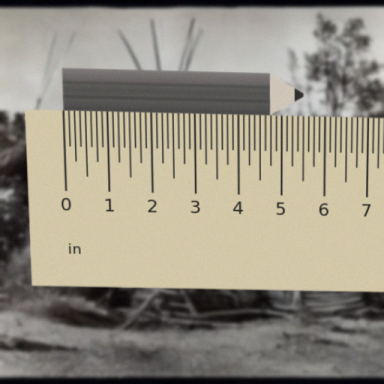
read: 5.5 in
